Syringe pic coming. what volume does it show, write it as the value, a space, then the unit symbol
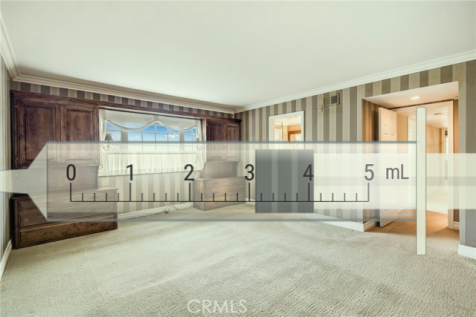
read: 3.1 mL
